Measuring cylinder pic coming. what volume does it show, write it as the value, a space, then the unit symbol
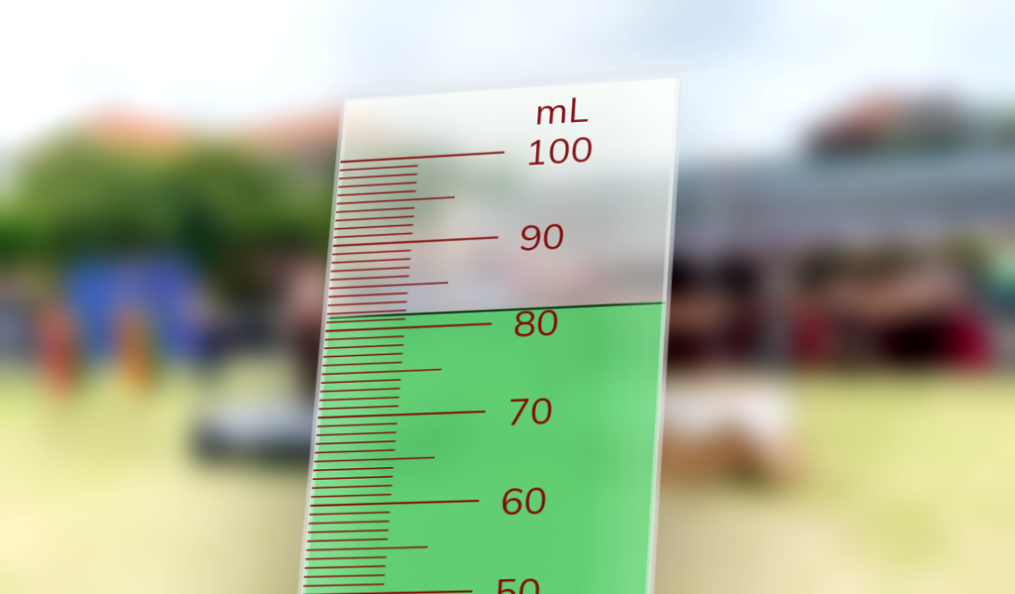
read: 81.5 mL
